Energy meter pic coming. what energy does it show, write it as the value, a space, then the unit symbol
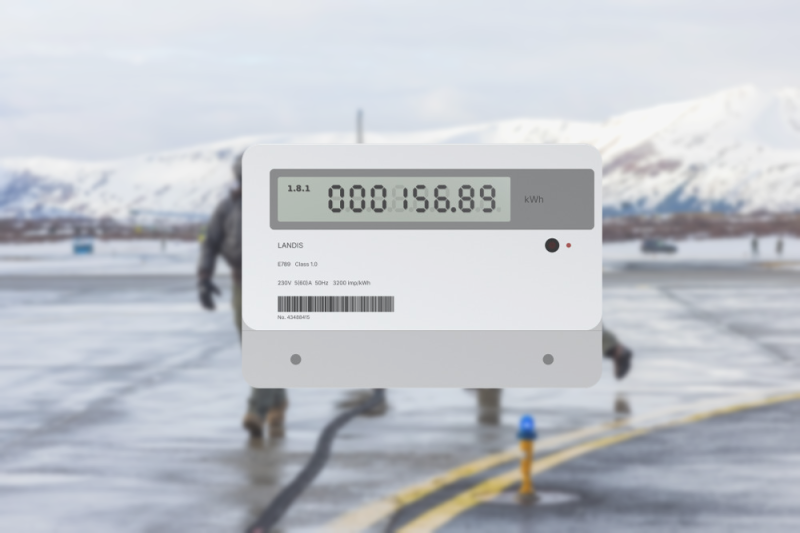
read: 156.89 kWh
